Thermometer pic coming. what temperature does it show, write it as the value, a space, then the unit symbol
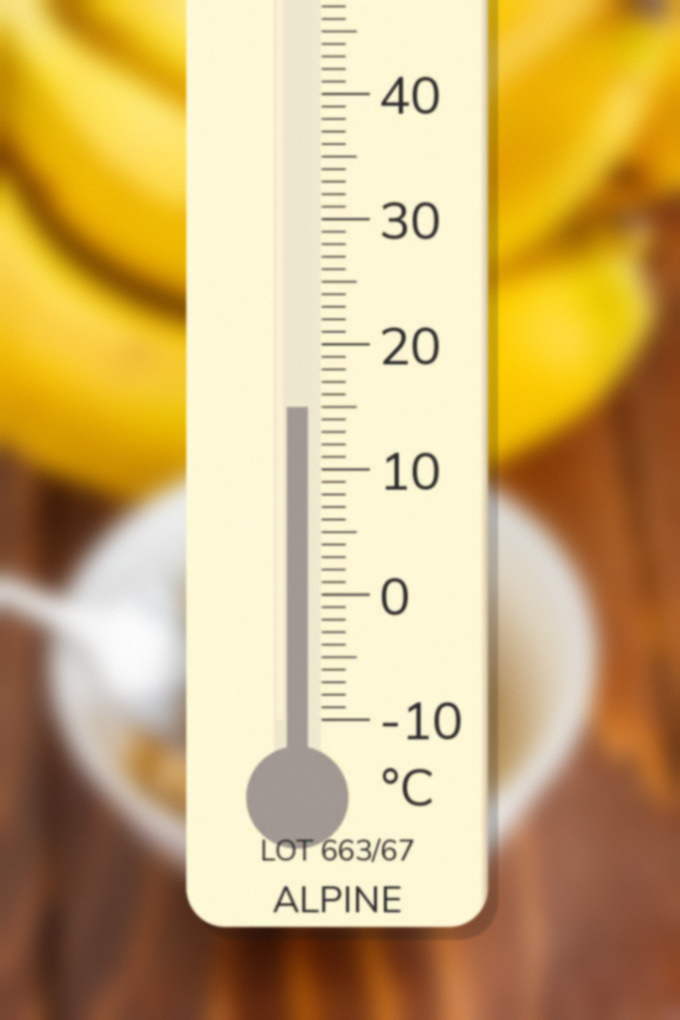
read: 15 °C
